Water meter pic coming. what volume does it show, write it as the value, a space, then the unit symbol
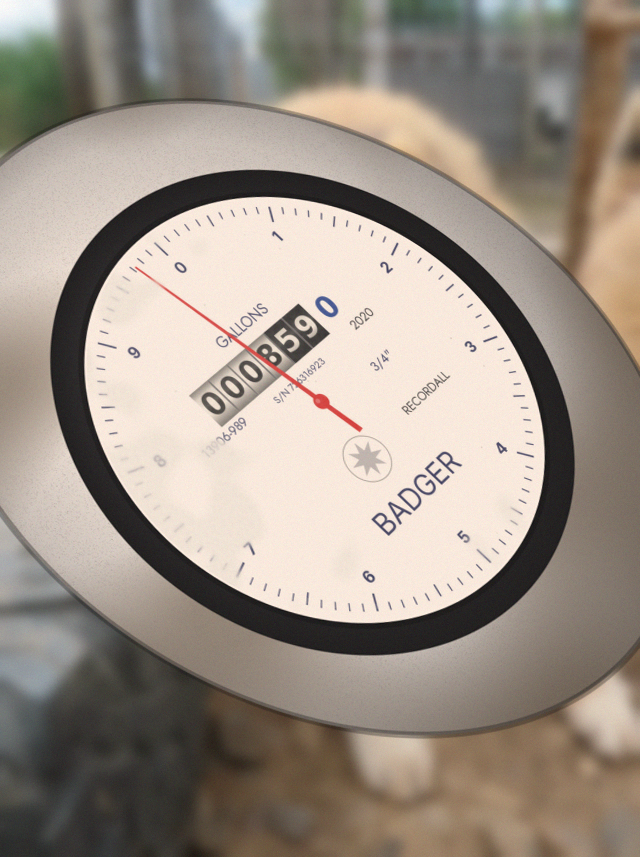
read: 8589.7 gal
